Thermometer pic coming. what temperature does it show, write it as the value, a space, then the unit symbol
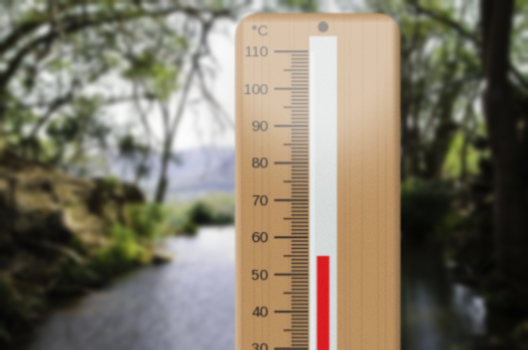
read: 55 °C
